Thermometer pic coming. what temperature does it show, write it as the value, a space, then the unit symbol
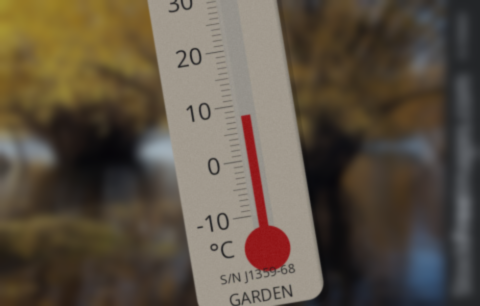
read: 8 °C
